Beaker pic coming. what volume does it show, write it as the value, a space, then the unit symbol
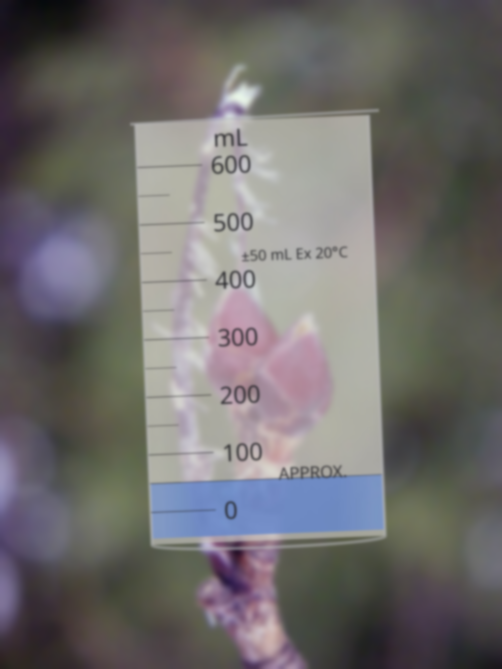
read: 50 mL
